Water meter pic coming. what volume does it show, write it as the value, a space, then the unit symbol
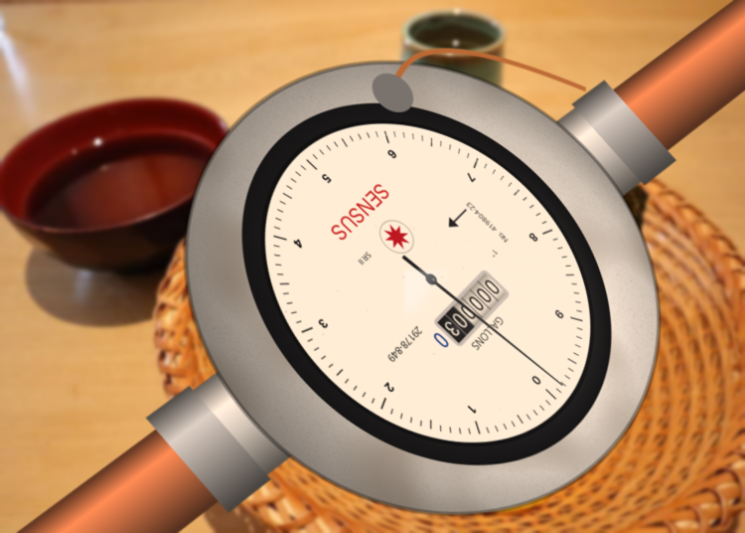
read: 29.8 gal
